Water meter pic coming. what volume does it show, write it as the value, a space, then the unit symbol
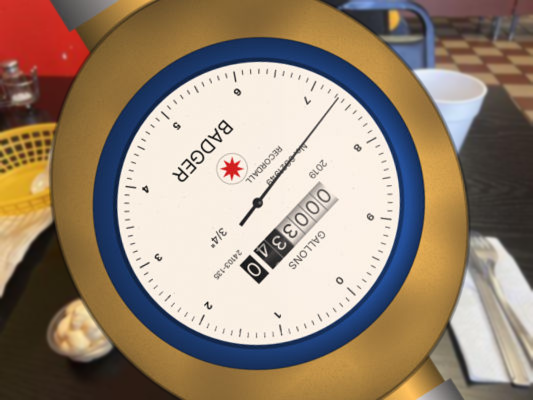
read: 3337.3 gal
